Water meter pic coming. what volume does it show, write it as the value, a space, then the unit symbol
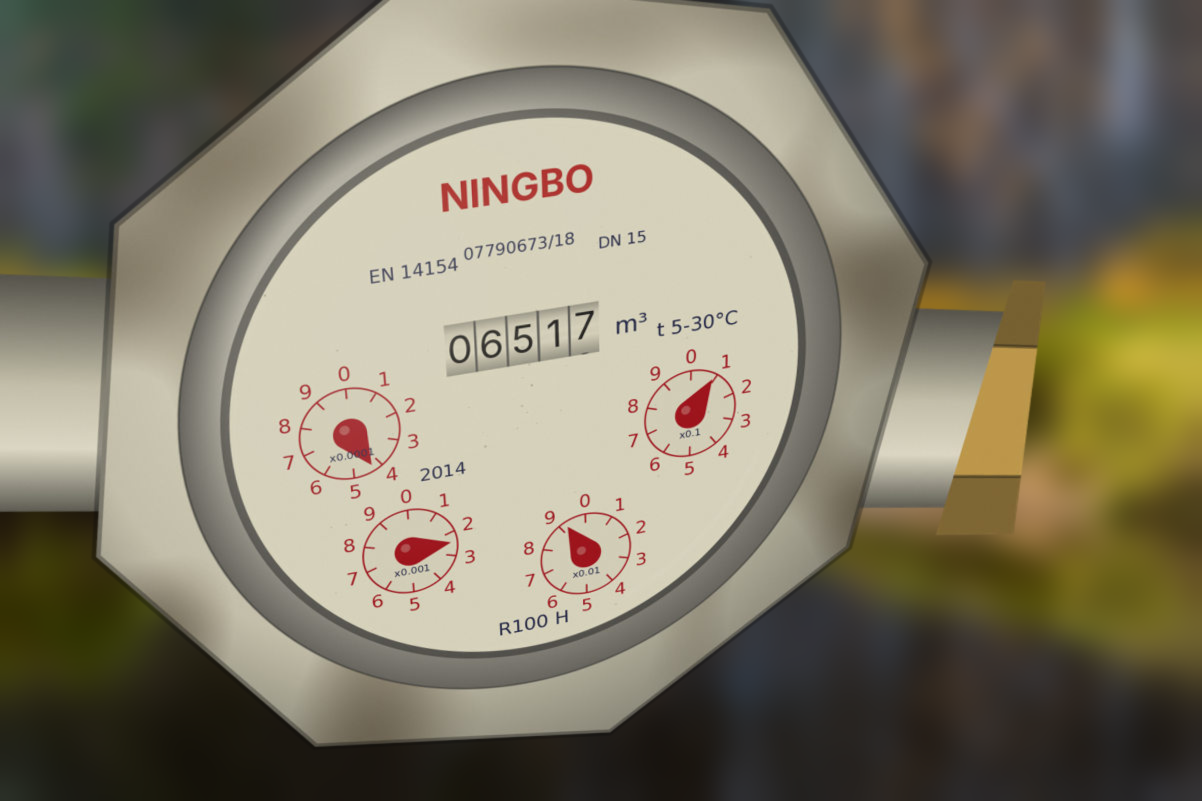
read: 6517.0924 m³
